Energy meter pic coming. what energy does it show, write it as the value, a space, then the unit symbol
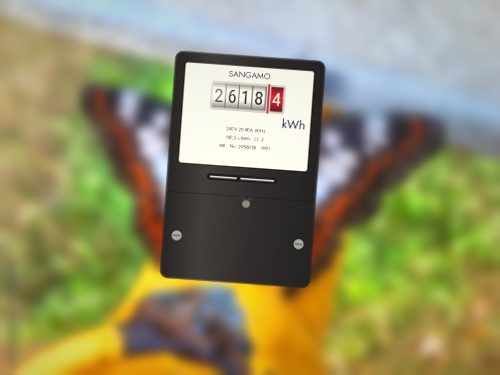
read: 2618.4 kWh
